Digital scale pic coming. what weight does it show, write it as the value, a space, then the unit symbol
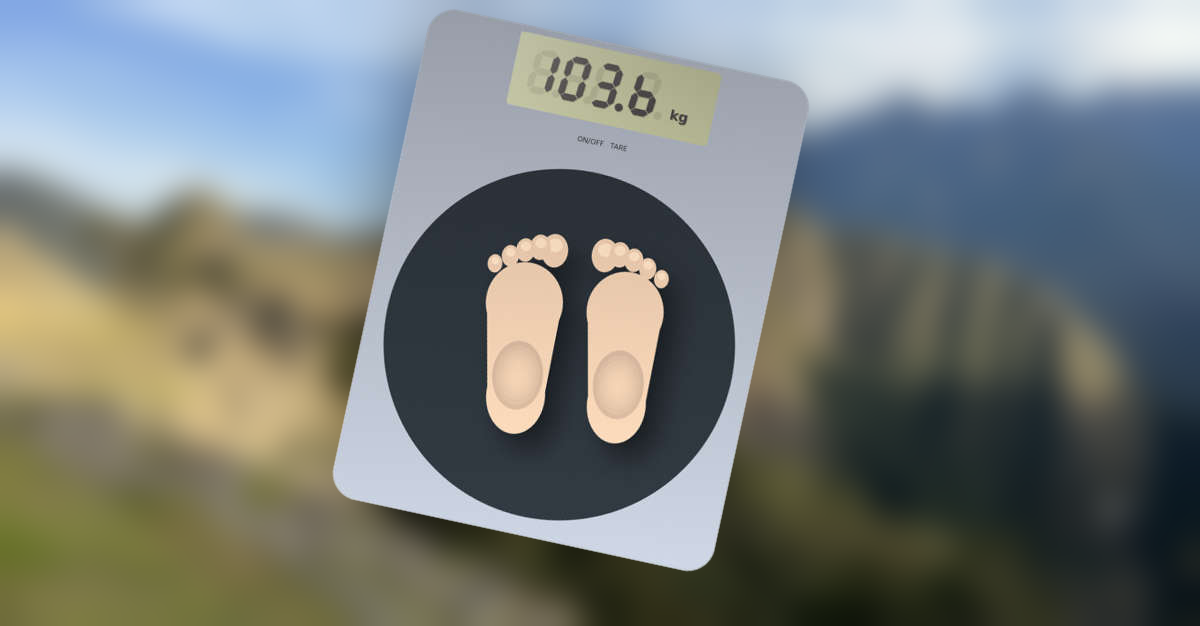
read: 103.6 kg
